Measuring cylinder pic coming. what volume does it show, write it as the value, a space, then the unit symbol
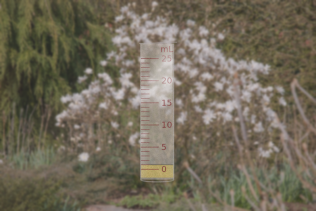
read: 1 mL
